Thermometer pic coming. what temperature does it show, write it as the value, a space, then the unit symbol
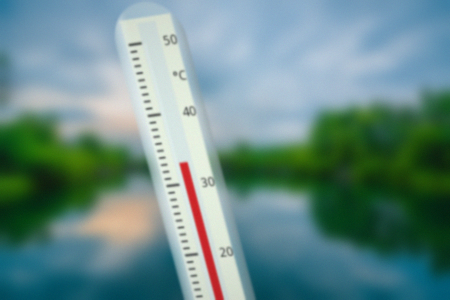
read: 33 °C
